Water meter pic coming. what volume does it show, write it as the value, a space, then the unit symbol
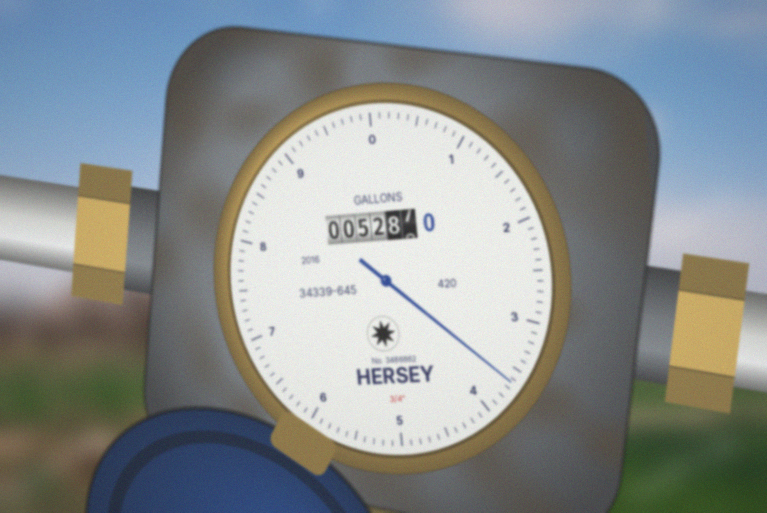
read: 52873.6 gal
